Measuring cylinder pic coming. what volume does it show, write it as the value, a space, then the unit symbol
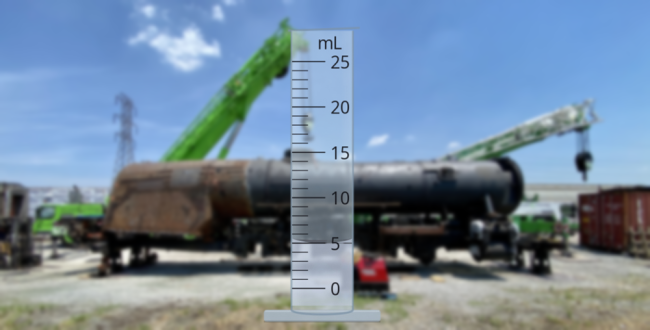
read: 5 mL
